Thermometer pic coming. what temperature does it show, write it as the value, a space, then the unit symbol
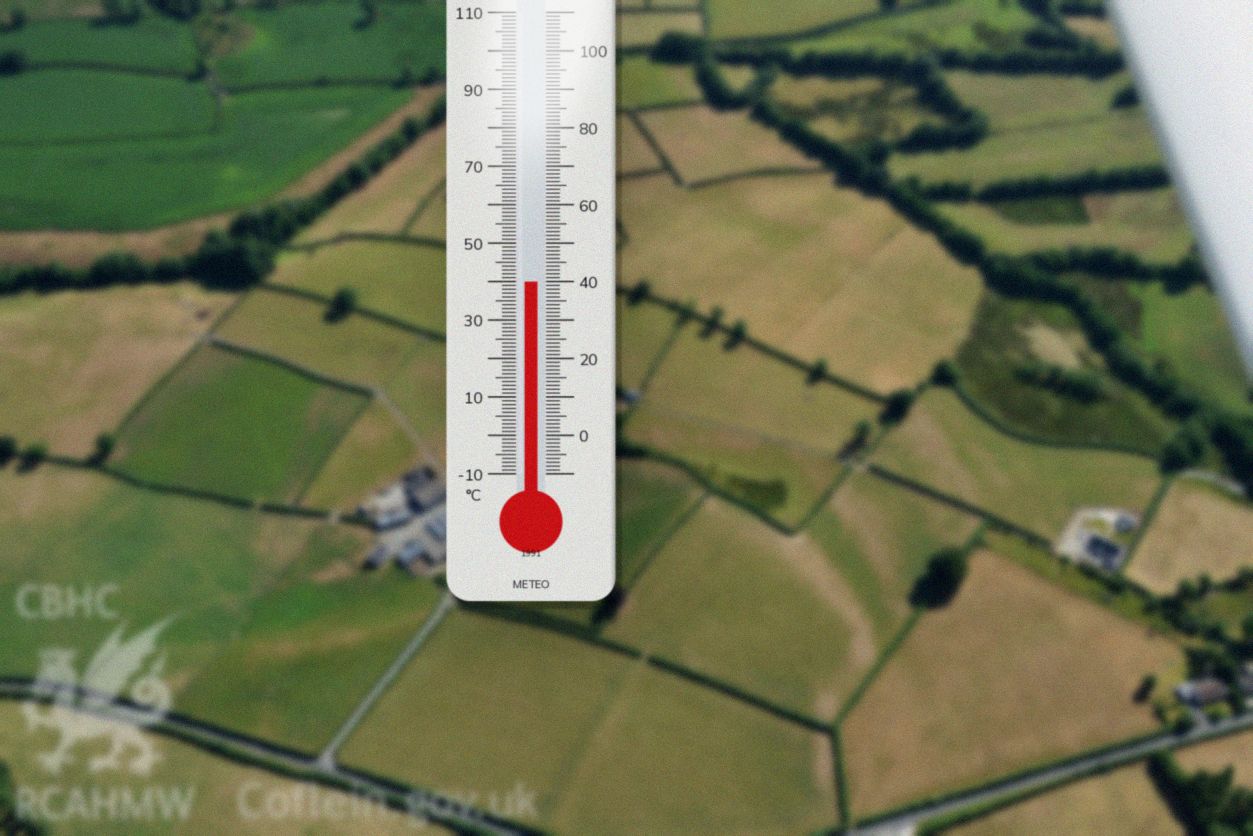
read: 40 °C
